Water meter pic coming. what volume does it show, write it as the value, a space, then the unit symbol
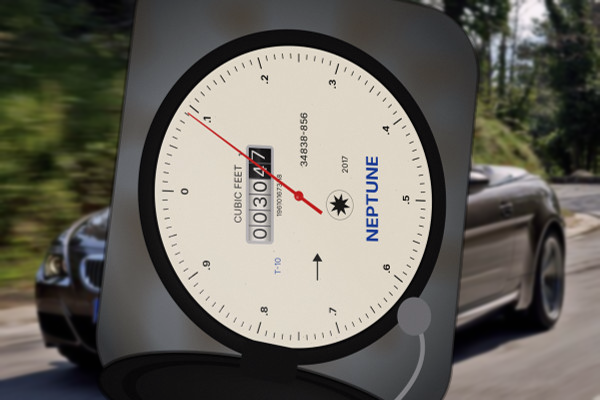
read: 3047.09 ft³
